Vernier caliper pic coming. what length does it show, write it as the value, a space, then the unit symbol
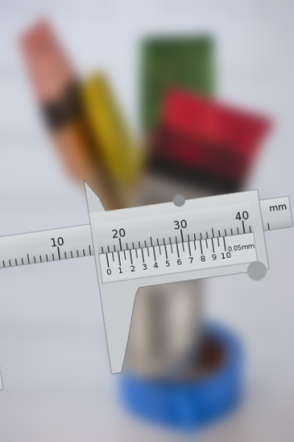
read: 17.6 mm
